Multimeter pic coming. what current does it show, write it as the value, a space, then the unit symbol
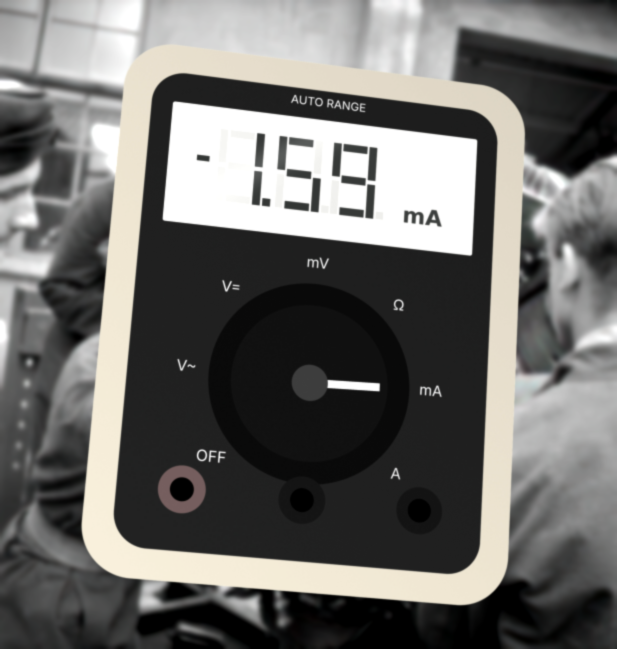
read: -1.59 mA
